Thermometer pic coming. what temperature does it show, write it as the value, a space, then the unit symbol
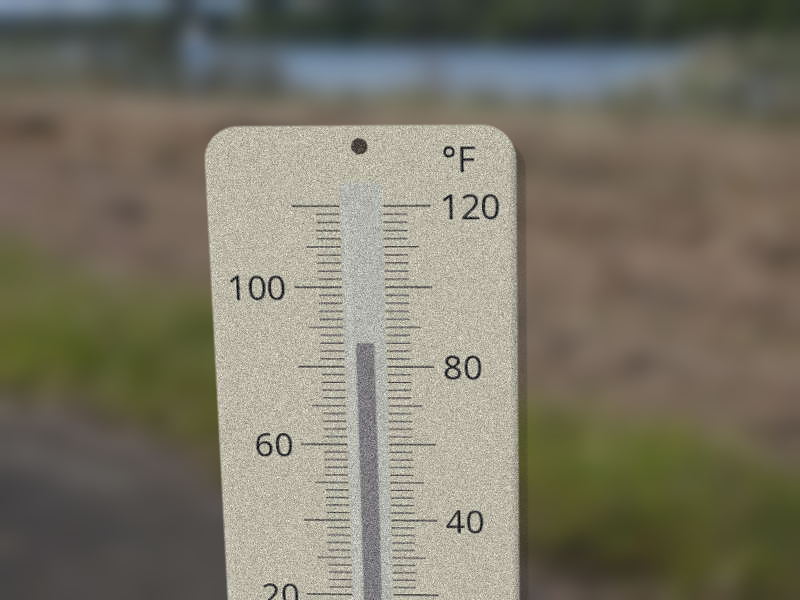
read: 86 °F
